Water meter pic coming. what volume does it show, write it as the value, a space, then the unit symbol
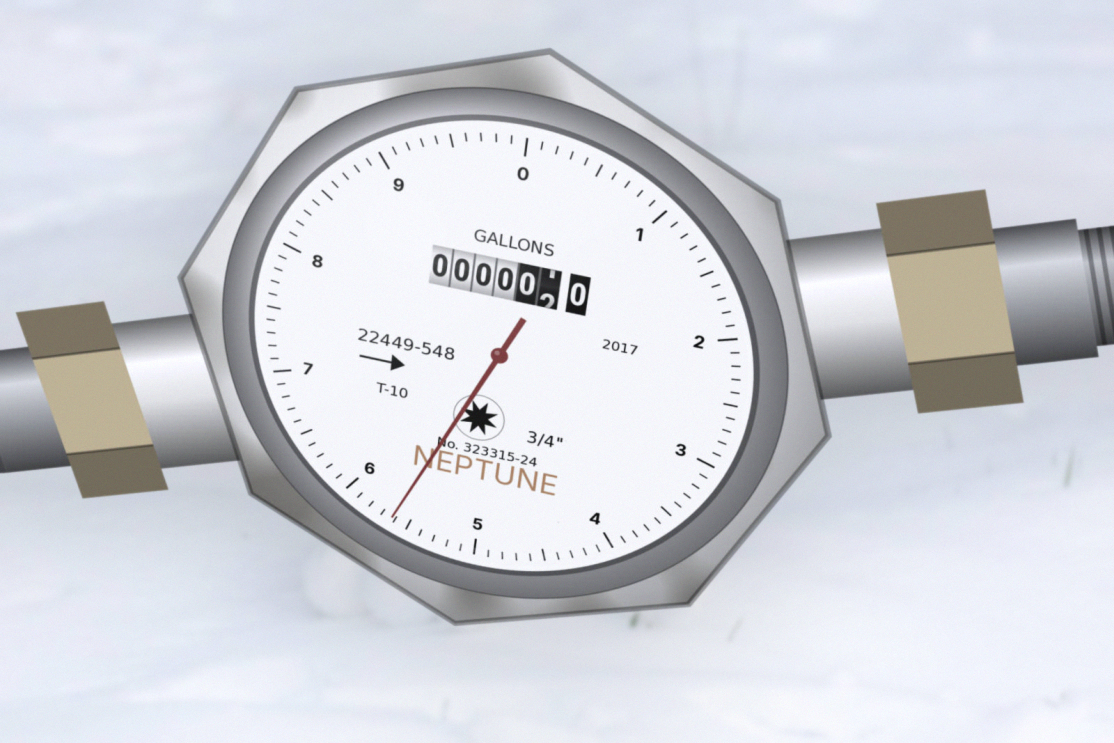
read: 15.6 gal
